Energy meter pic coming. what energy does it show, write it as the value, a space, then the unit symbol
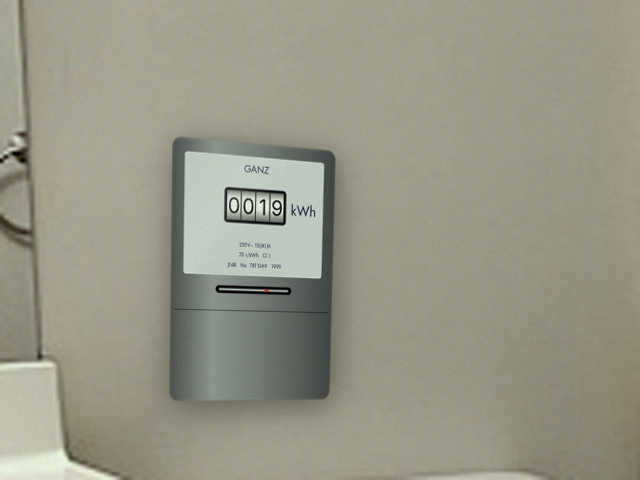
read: 19 kWh
